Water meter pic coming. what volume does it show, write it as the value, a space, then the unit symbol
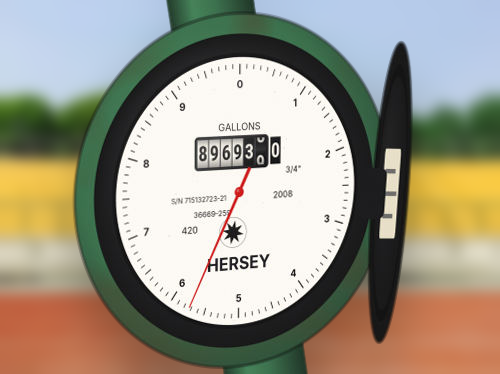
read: 8969385.7 gal
